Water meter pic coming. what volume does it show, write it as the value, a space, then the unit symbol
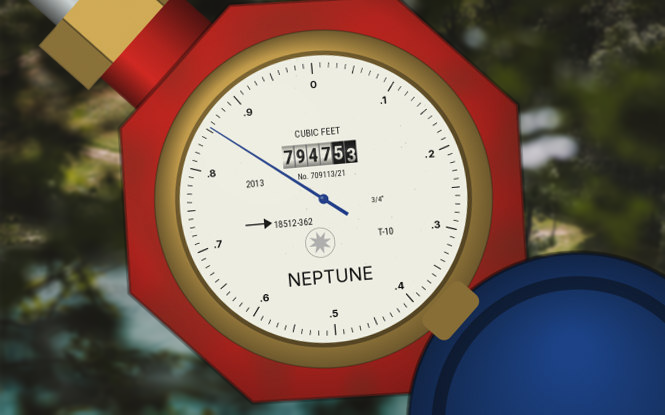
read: 794752.85 ft³
